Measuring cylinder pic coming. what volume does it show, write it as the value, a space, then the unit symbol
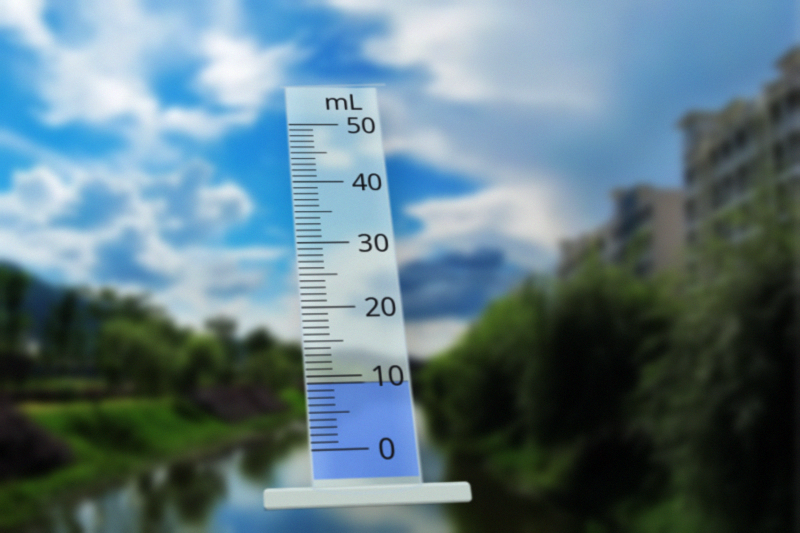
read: 9 mL
